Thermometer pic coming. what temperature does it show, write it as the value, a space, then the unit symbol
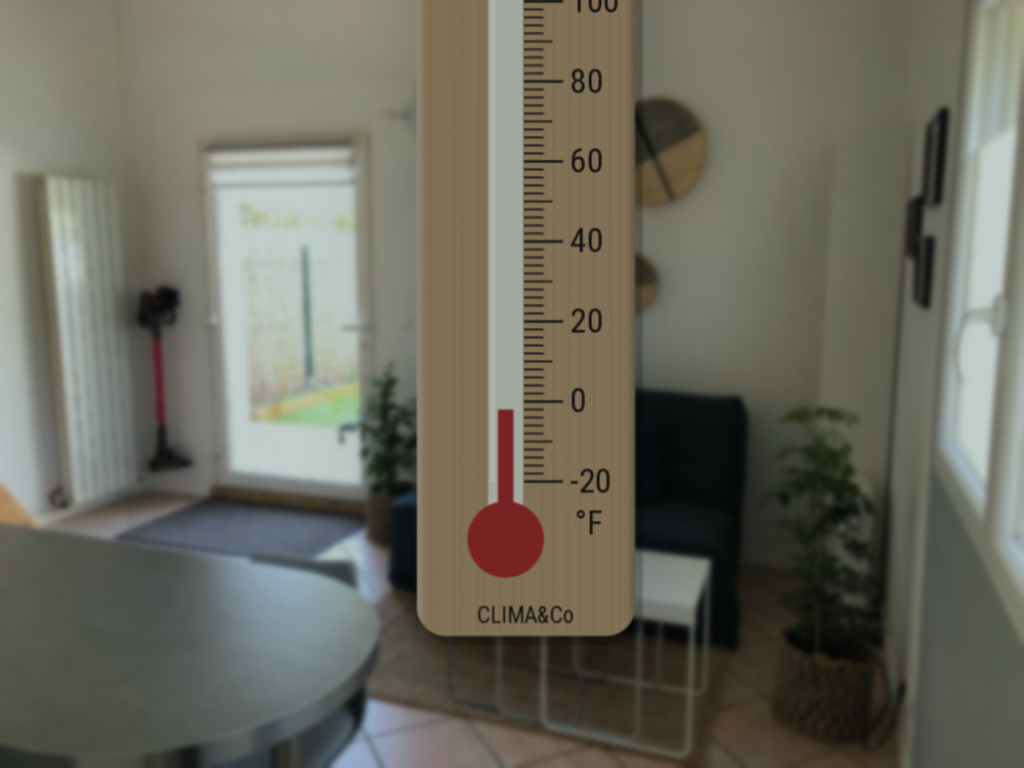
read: -2 °F
